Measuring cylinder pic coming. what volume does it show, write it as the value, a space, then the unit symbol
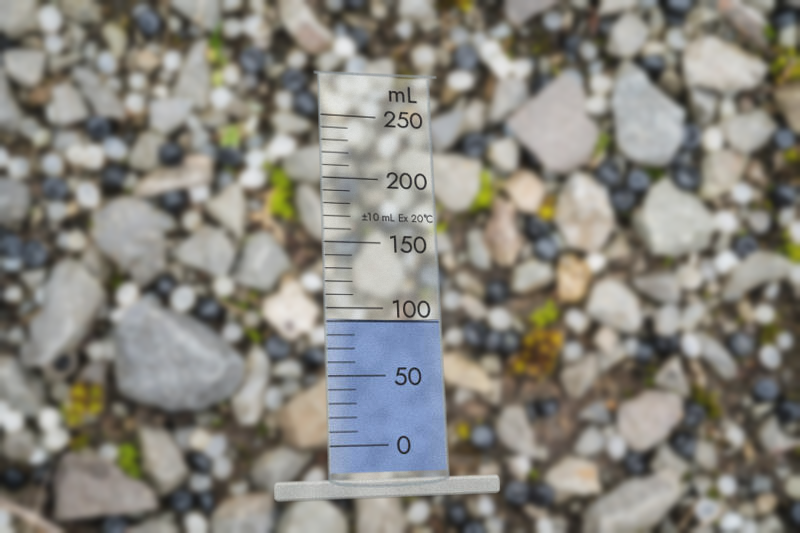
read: 90 mL
